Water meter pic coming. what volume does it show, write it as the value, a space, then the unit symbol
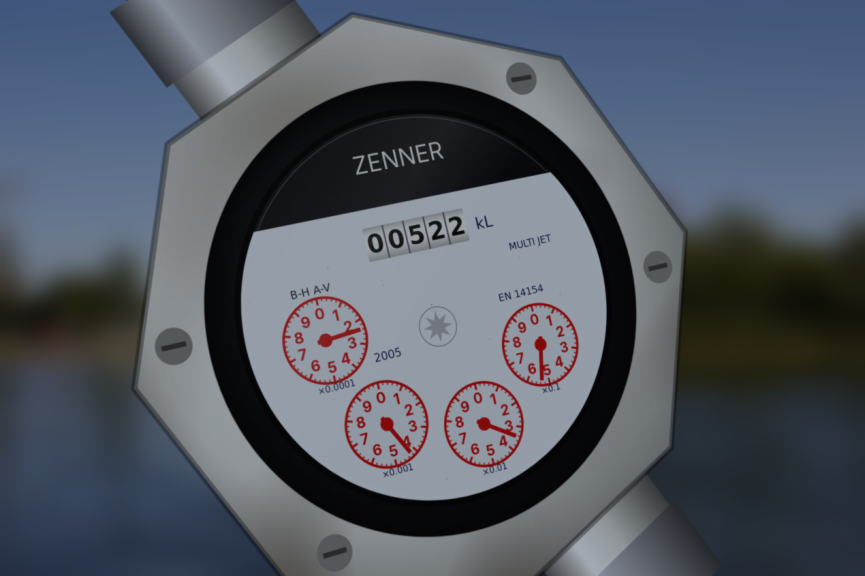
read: 522.5342 kL
